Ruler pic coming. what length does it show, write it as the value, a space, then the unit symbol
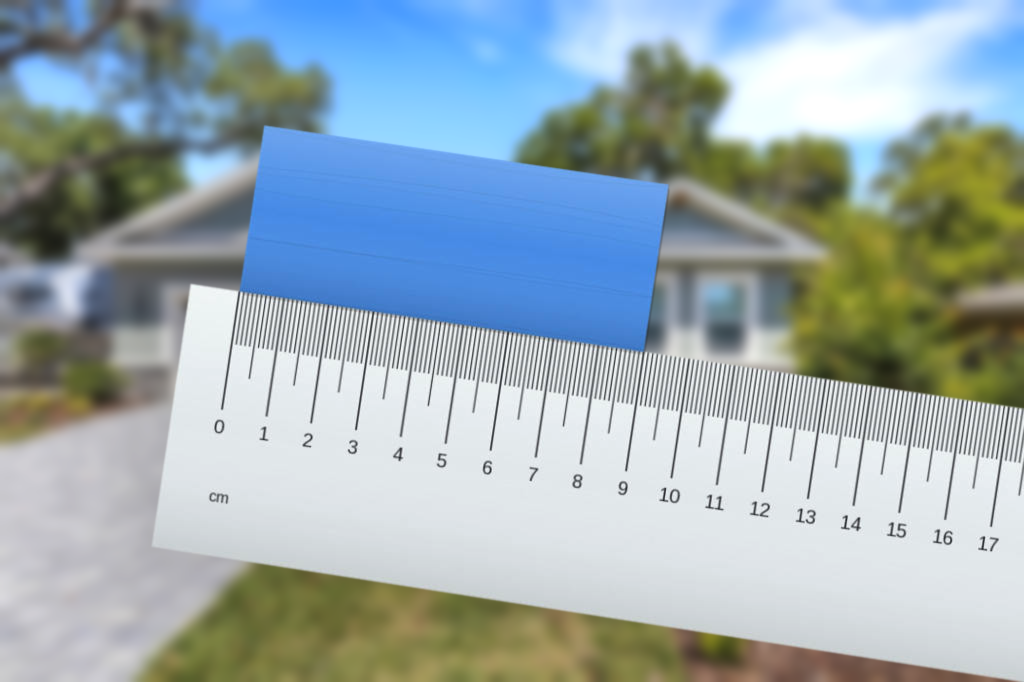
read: 9 cm
